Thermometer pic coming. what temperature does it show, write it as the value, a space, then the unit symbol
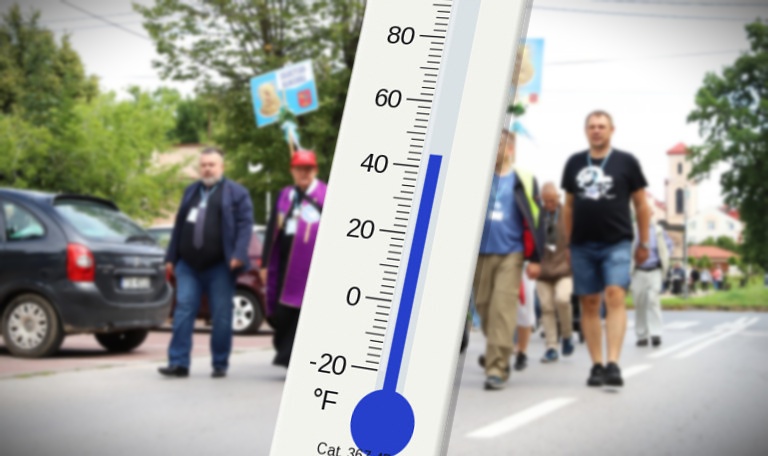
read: 44 °F
